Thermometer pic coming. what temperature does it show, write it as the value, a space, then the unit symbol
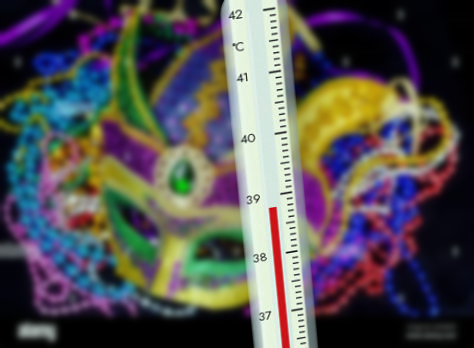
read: 38.8 °C
